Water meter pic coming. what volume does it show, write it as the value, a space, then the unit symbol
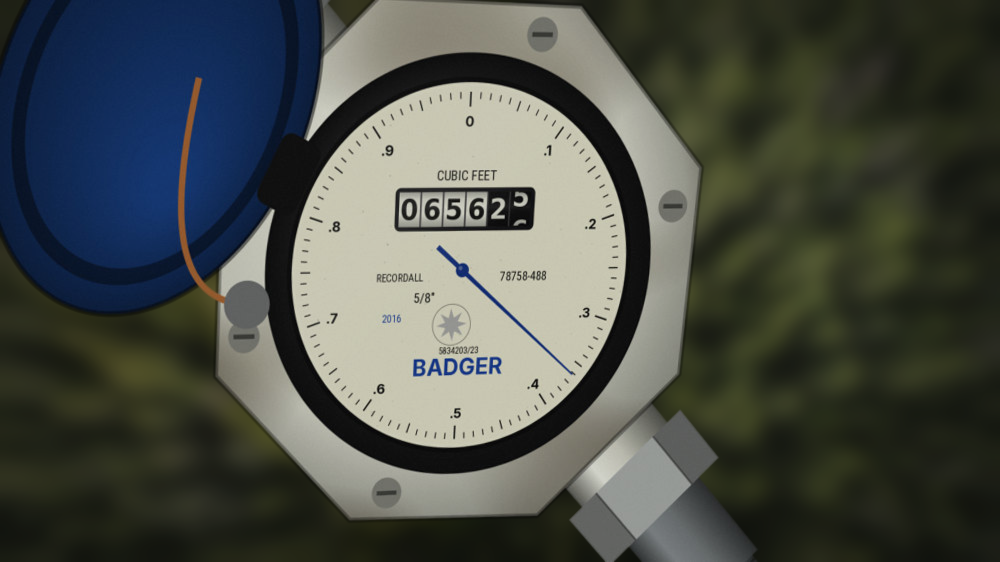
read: 65625.36 ft³
